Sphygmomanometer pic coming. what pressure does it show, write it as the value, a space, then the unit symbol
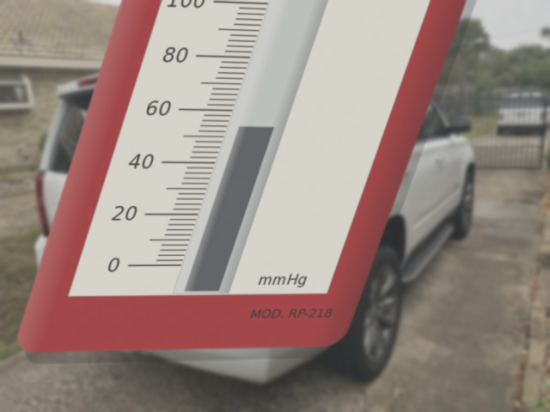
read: 54 mmHg
